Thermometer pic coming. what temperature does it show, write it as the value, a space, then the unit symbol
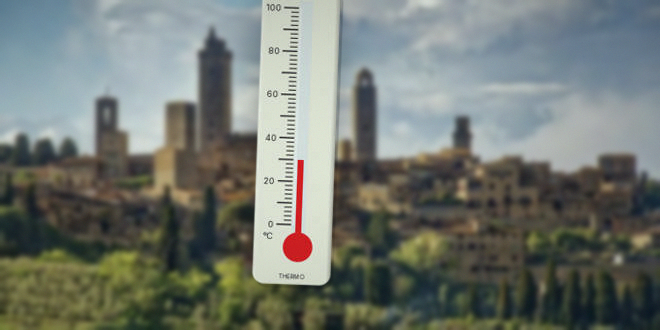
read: 30 °C
